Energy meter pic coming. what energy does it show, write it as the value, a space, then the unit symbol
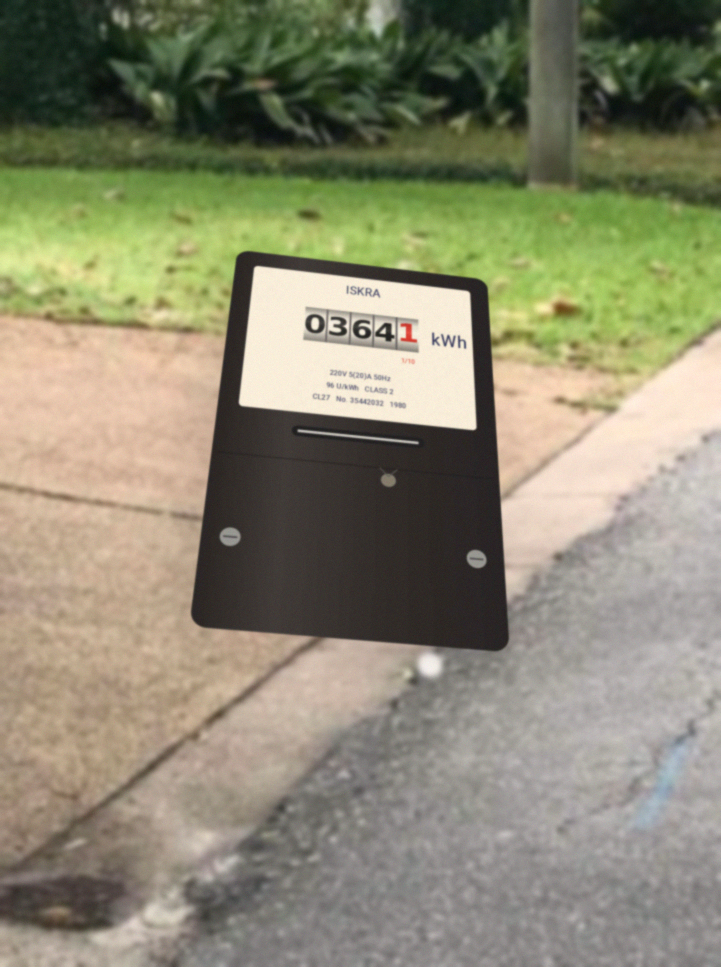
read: 364.1 kWh
